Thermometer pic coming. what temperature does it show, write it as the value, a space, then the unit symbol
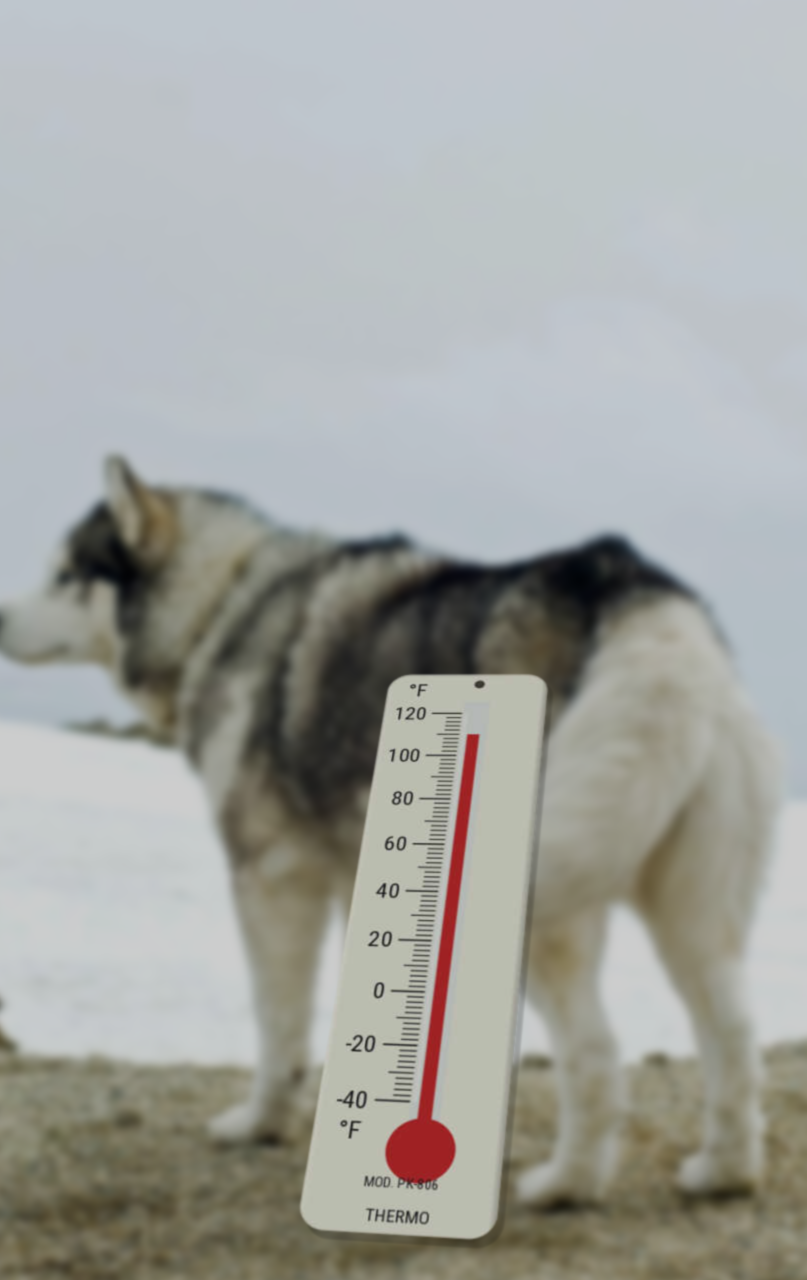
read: 110 °F
